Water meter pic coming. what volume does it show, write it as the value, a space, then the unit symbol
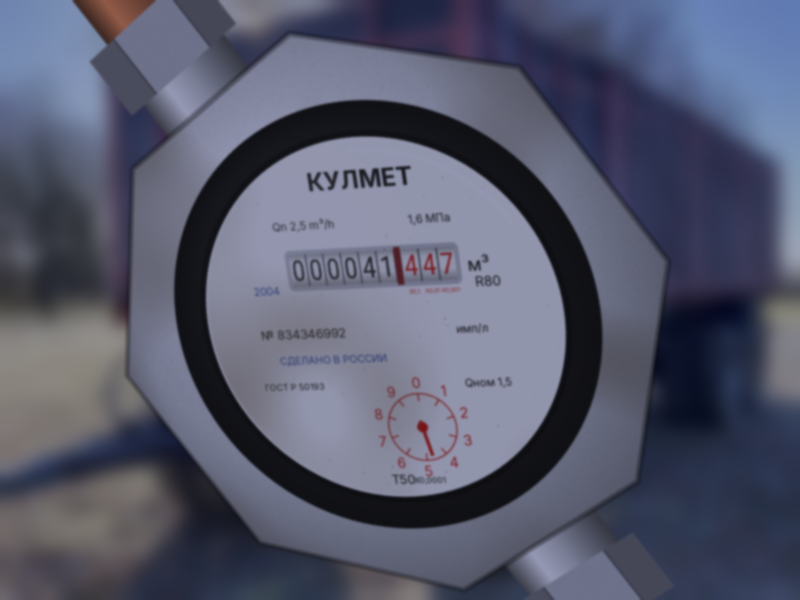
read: 41.4474 m³
